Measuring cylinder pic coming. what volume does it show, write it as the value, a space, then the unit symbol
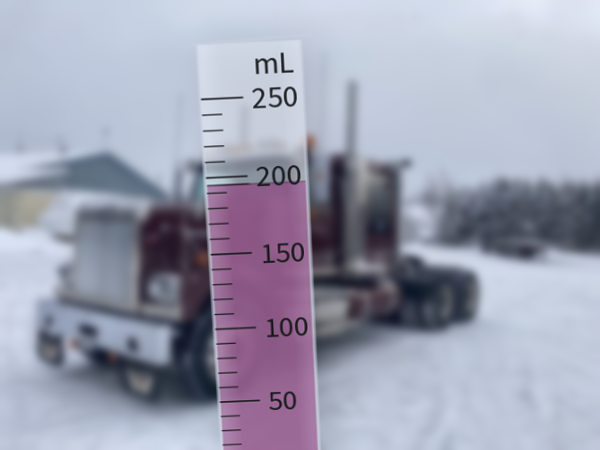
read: 195 mL
